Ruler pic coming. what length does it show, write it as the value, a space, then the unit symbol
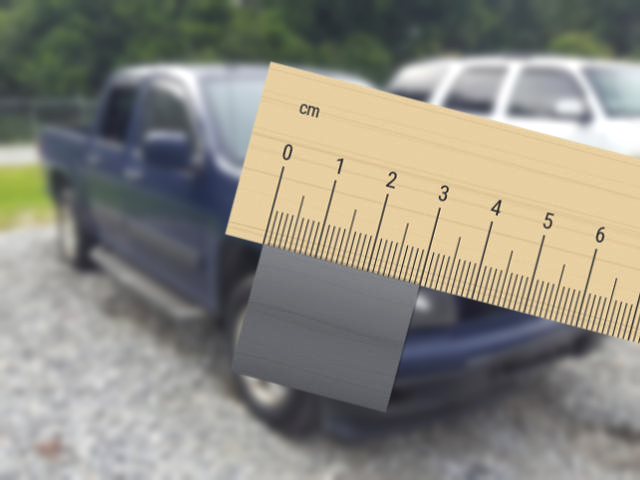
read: 3 cm
